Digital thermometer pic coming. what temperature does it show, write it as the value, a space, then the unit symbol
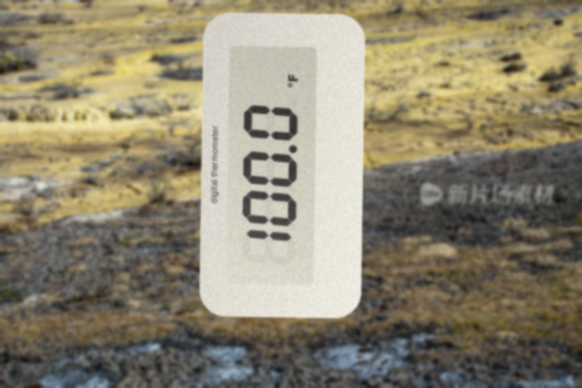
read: 100.0 °F
